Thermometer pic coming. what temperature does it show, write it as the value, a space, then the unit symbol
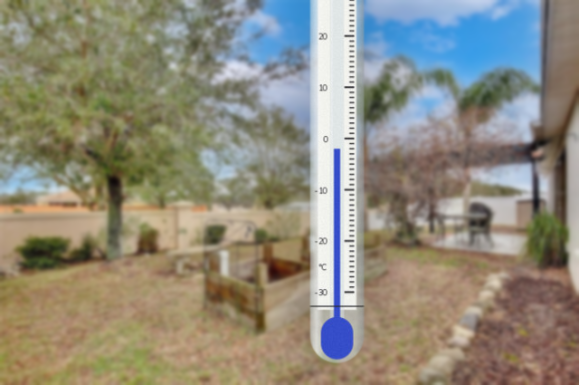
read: -2 °C
